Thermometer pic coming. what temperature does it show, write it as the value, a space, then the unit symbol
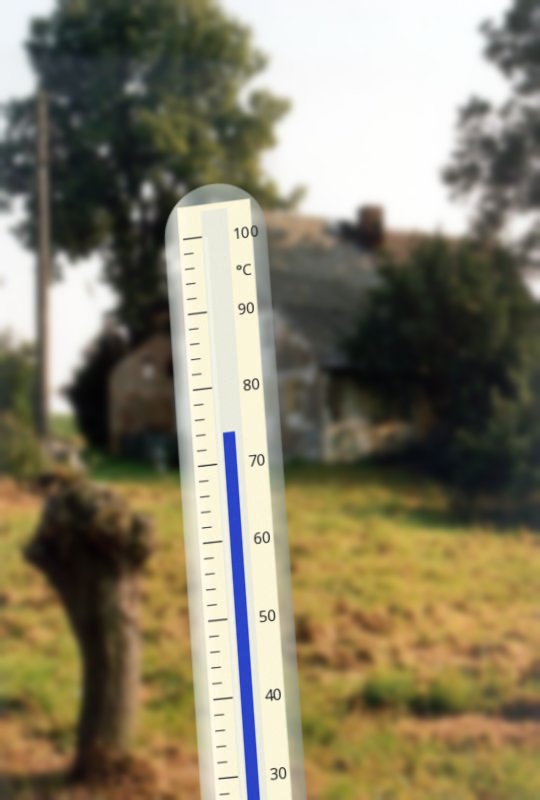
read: 74 °C
